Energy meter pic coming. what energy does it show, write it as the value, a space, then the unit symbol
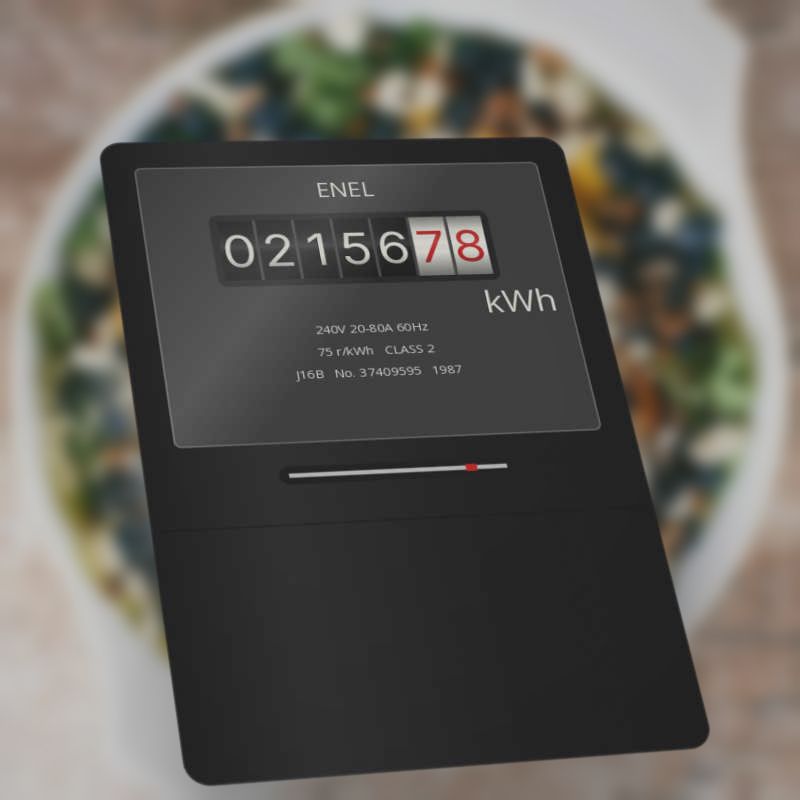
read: 2156.78 kWh
